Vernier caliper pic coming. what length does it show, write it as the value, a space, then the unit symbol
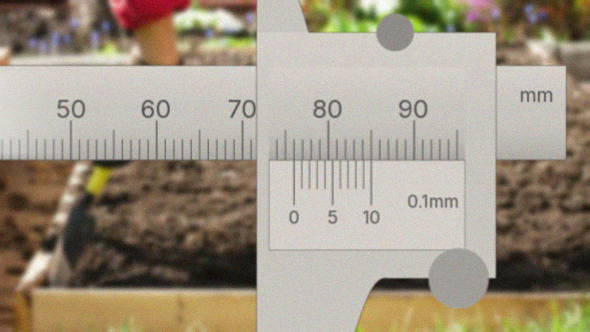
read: 76.0 mm
